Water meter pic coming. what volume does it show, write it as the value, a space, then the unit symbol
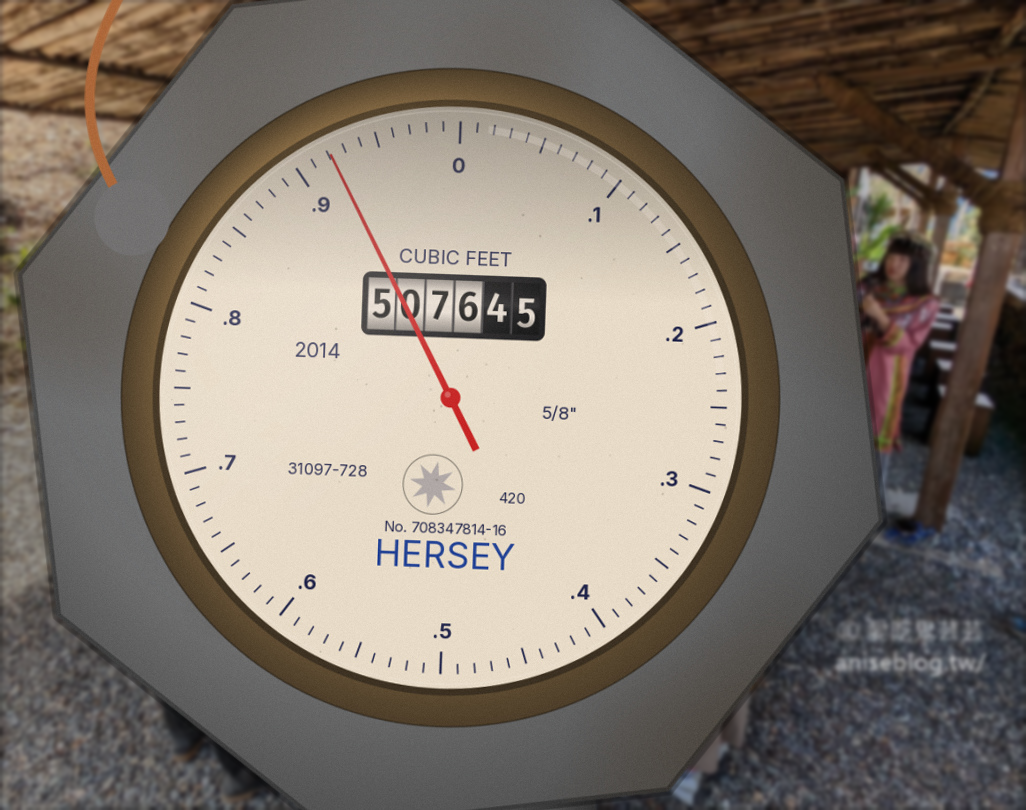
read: 507644.92 ft³
